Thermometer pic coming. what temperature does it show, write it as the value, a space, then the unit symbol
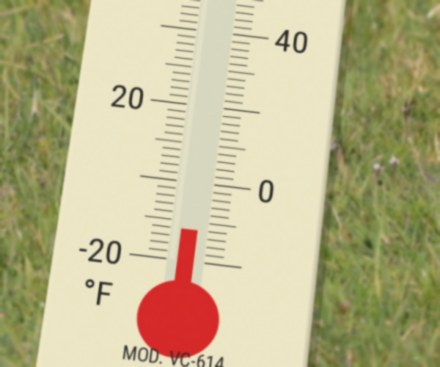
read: -12 °F
